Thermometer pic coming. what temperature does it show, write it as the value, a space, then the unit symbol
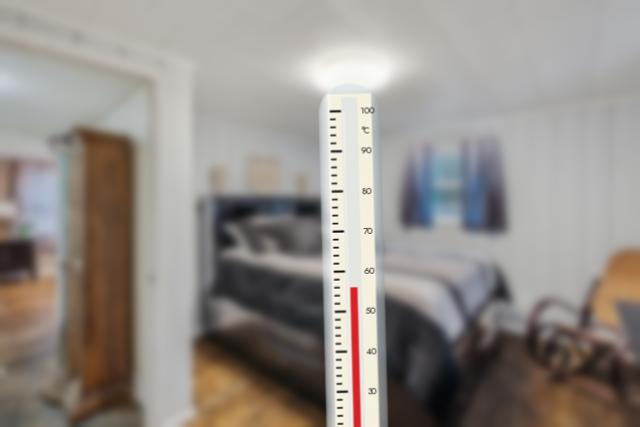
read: 56 °C
